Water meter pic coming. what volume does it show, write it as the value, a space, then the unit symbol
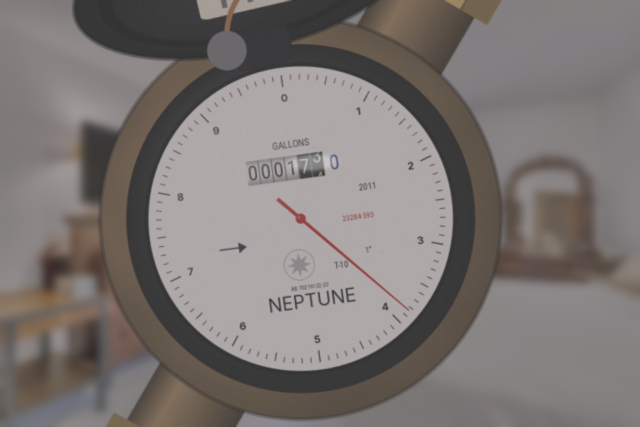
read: 1733.8 gal
